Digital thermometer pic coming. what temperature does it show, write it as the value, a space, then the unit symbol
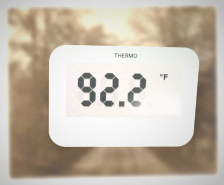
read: 92.2 °F
